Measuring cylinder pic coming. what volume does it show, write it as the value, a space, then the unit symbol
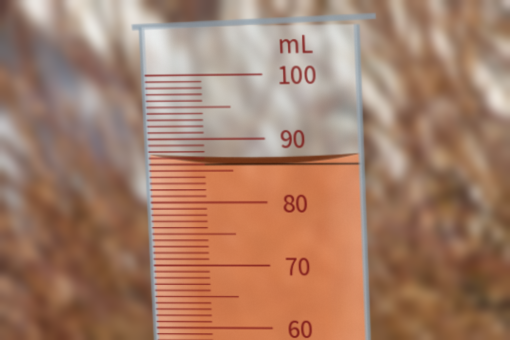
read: 86 mL
